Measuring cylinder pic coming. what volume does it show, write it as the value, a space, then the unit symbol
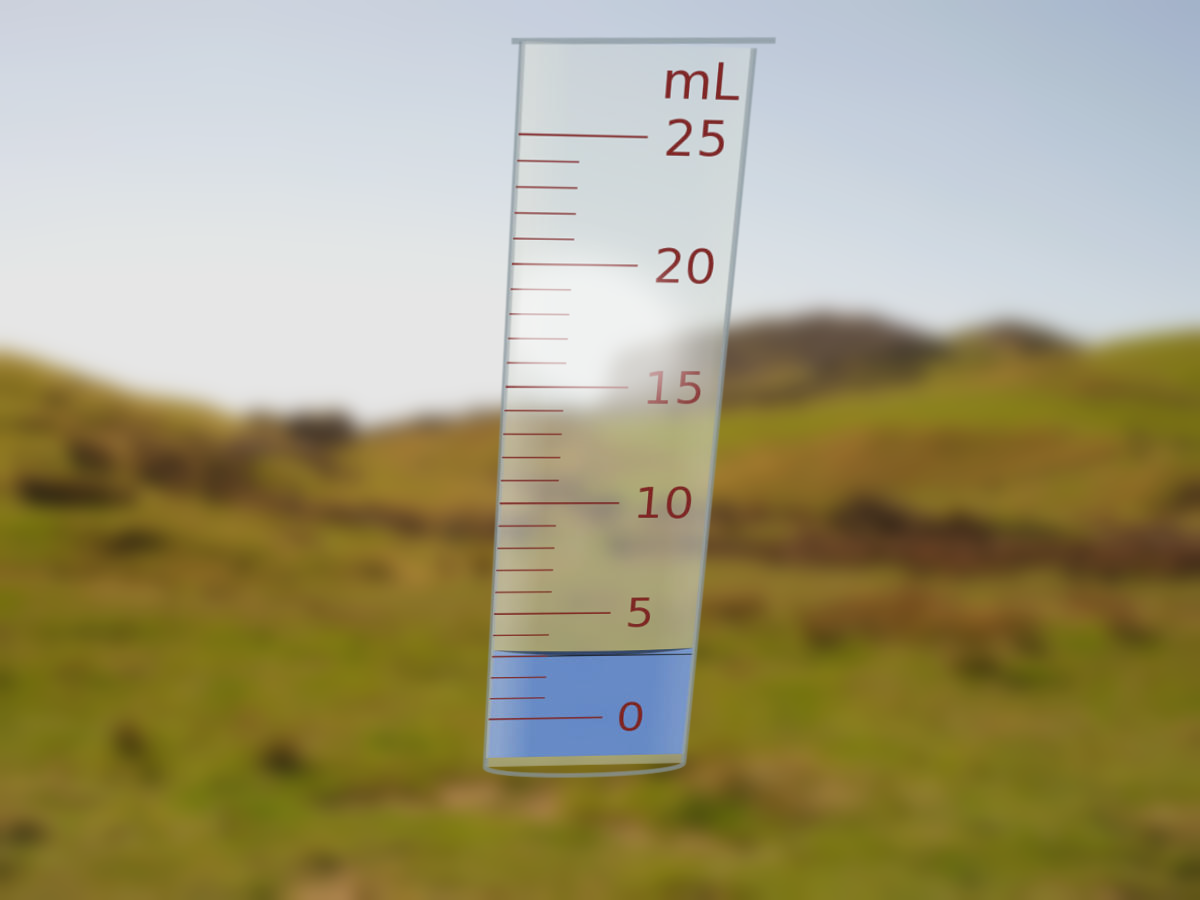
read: 3 mL
